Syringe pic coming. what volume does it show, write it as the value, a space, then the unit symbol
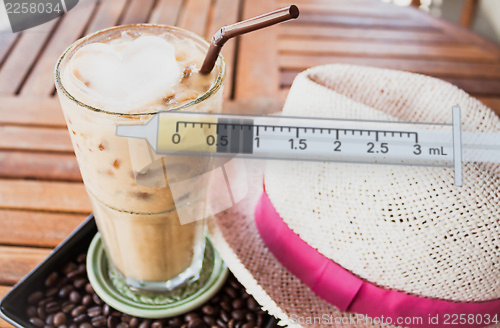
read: 0.5 mL
